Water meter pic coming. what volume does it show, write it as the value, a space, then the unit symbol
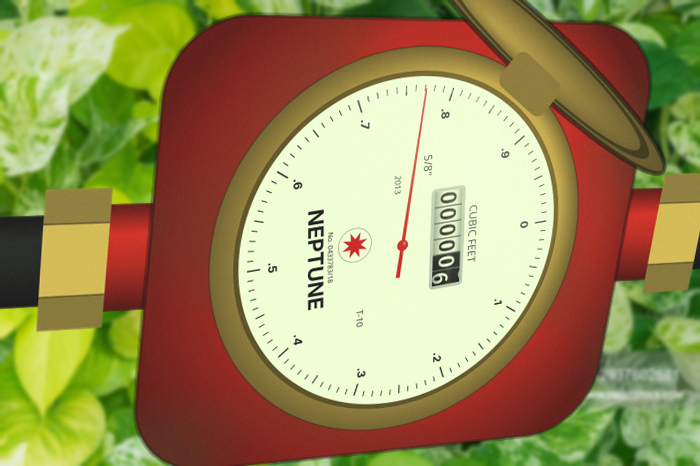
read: 5.77 ft³
